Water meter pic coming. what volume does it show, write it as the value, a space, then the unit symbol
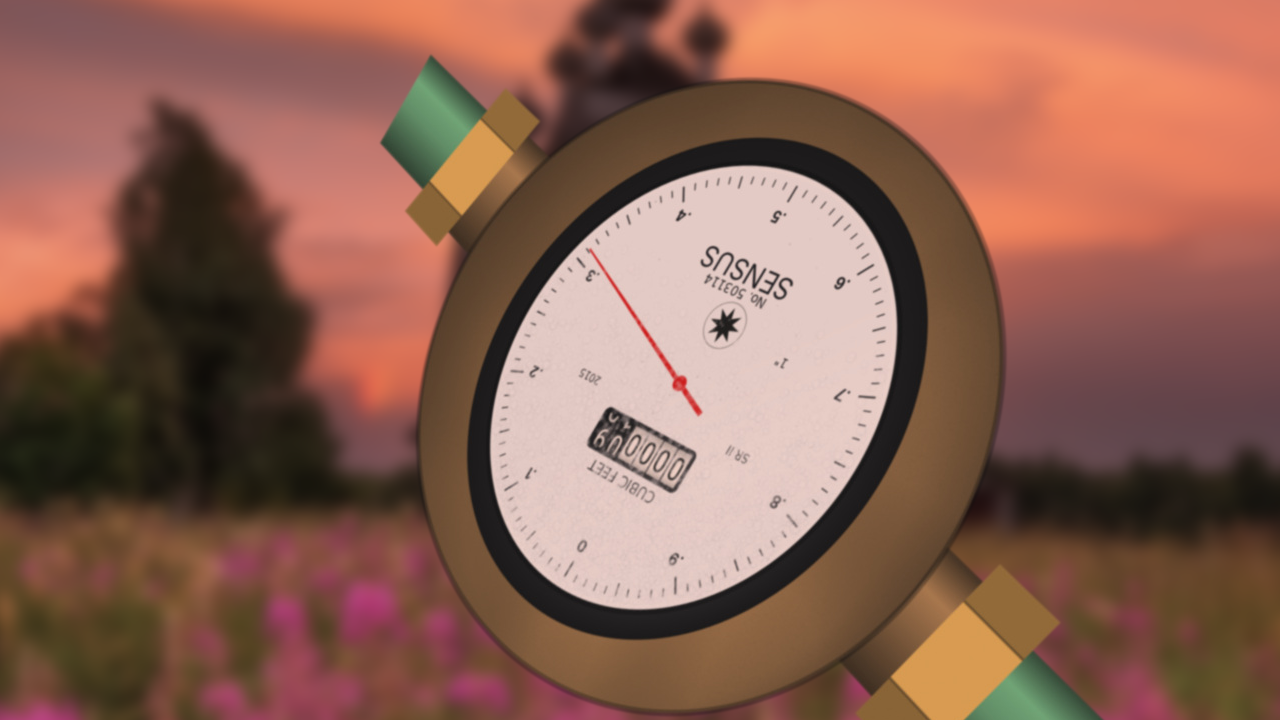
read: 9.31 ft³
